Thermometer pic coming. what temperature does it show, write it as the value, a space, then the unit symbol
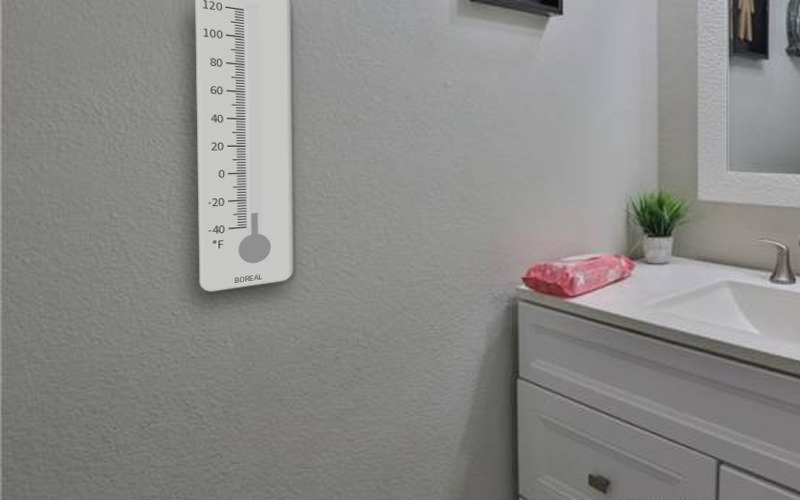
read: -30 °F
